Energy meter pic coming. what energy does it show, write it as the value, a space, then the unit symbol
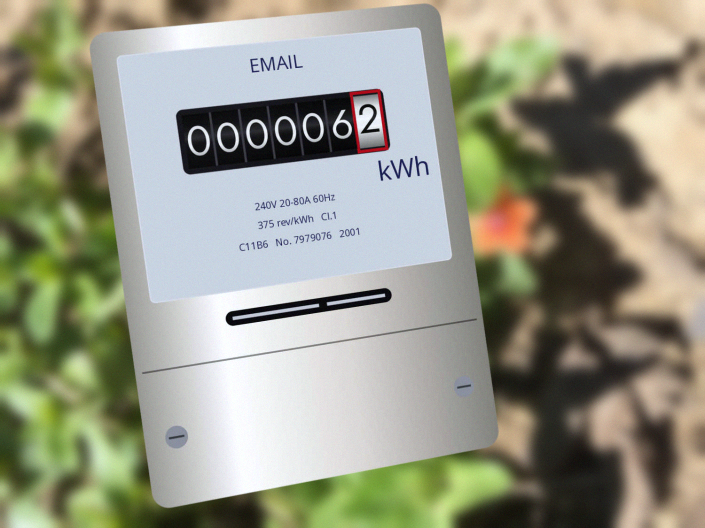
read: 6.2 kWh
